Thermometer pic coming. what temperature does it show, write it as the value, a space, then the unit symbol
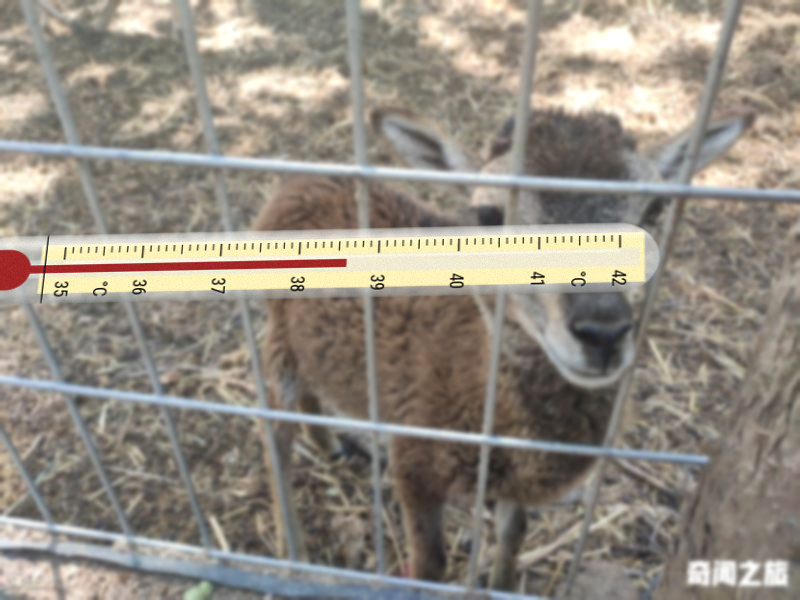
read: 38.6 °C
